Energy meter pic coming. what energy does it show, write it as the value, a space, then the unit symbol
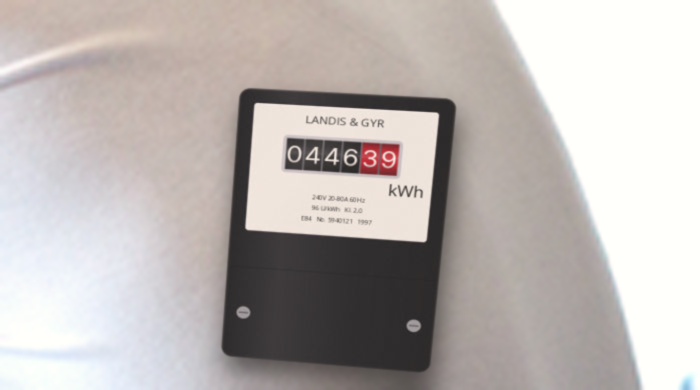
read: 446.39 kWh
